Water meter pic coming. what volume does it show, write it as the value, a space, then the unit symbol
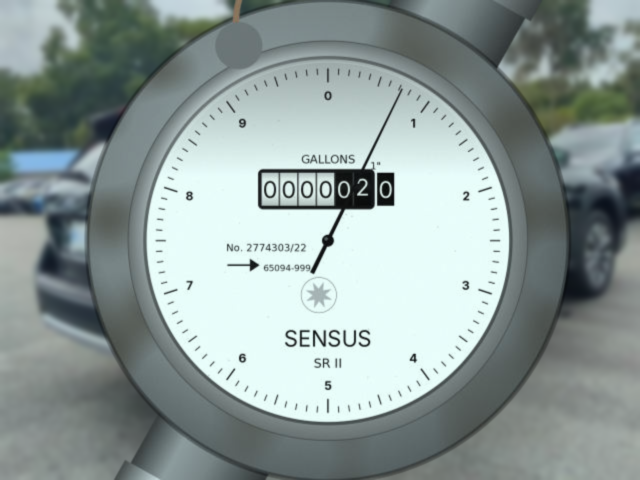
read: 20.7 gal
